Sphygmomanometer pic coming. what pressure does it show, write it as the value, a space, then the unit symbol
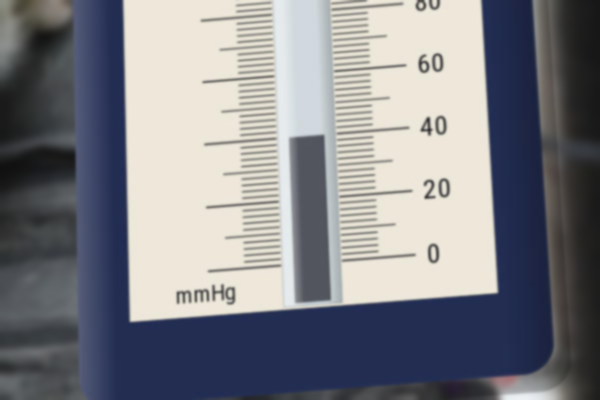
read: 40 mmHg
